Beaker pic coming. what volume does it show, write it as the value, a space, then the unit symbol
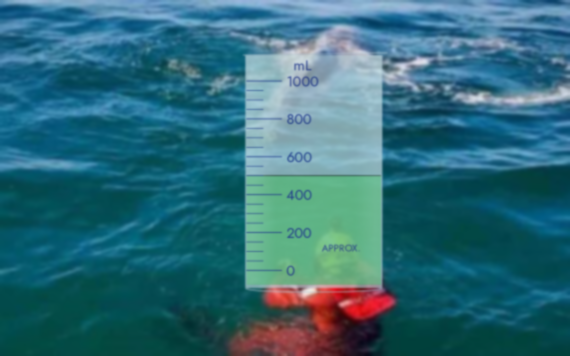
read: 500 mL
